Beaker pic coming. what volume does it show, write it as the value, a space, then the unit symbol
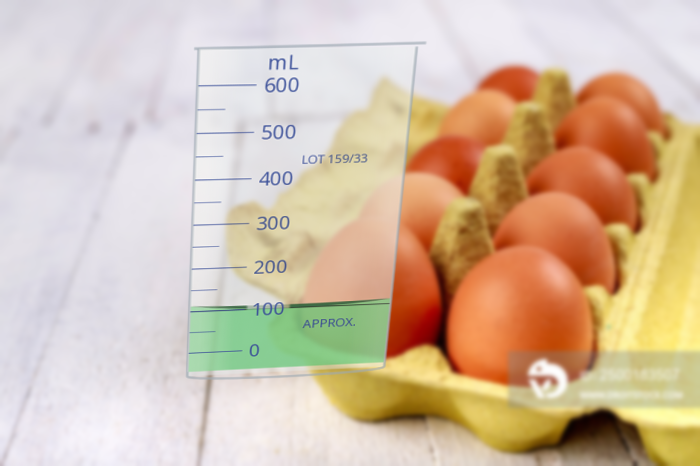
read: 100 mL
